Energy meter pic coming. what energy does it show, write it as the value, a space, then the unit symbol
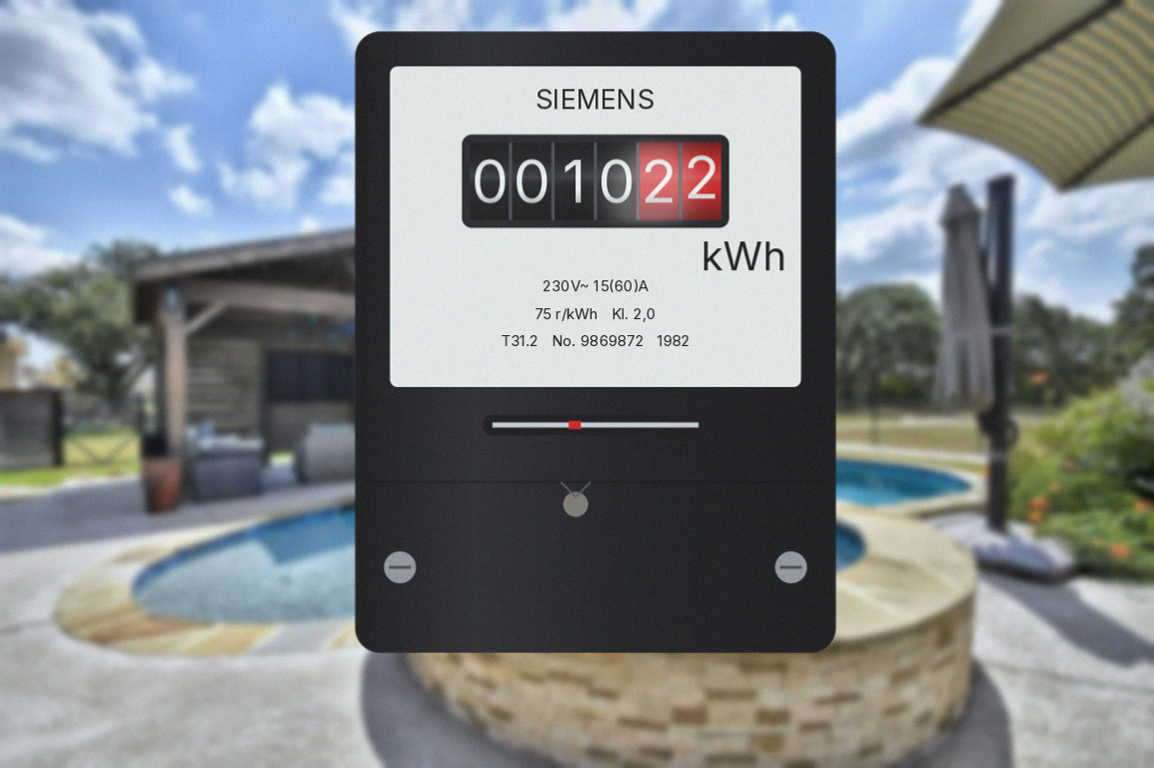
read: 10.22 kWh
